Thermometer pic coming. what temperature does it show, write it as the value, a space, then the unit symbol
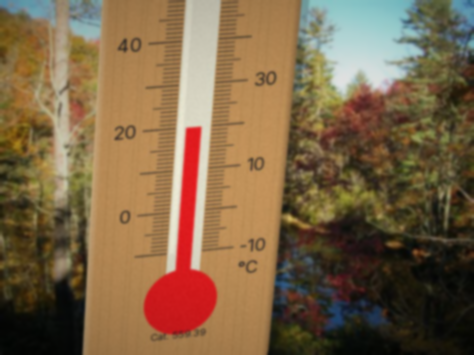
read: 20 °C
